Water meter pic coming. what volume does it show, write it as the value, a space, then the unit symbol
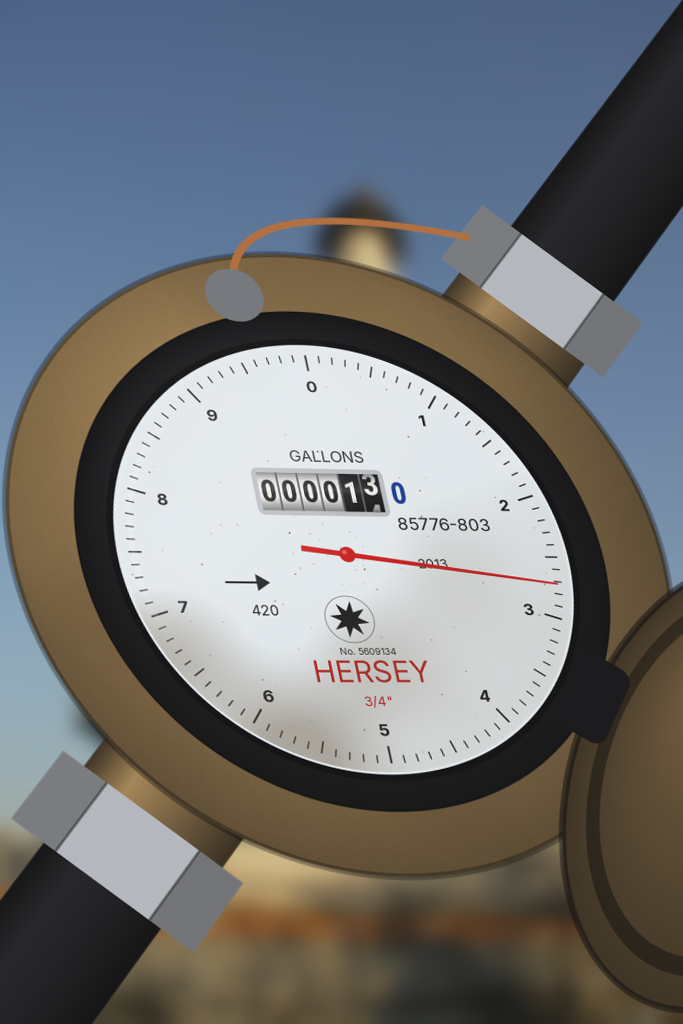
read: 132.7 gal
